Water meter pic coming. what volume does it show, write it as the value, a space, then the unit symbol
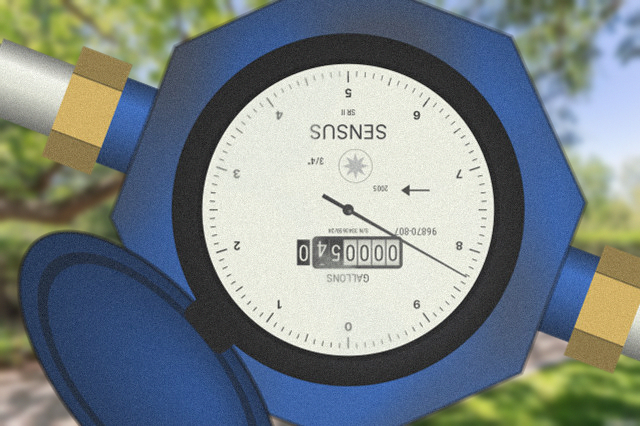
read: 538.3 gal
